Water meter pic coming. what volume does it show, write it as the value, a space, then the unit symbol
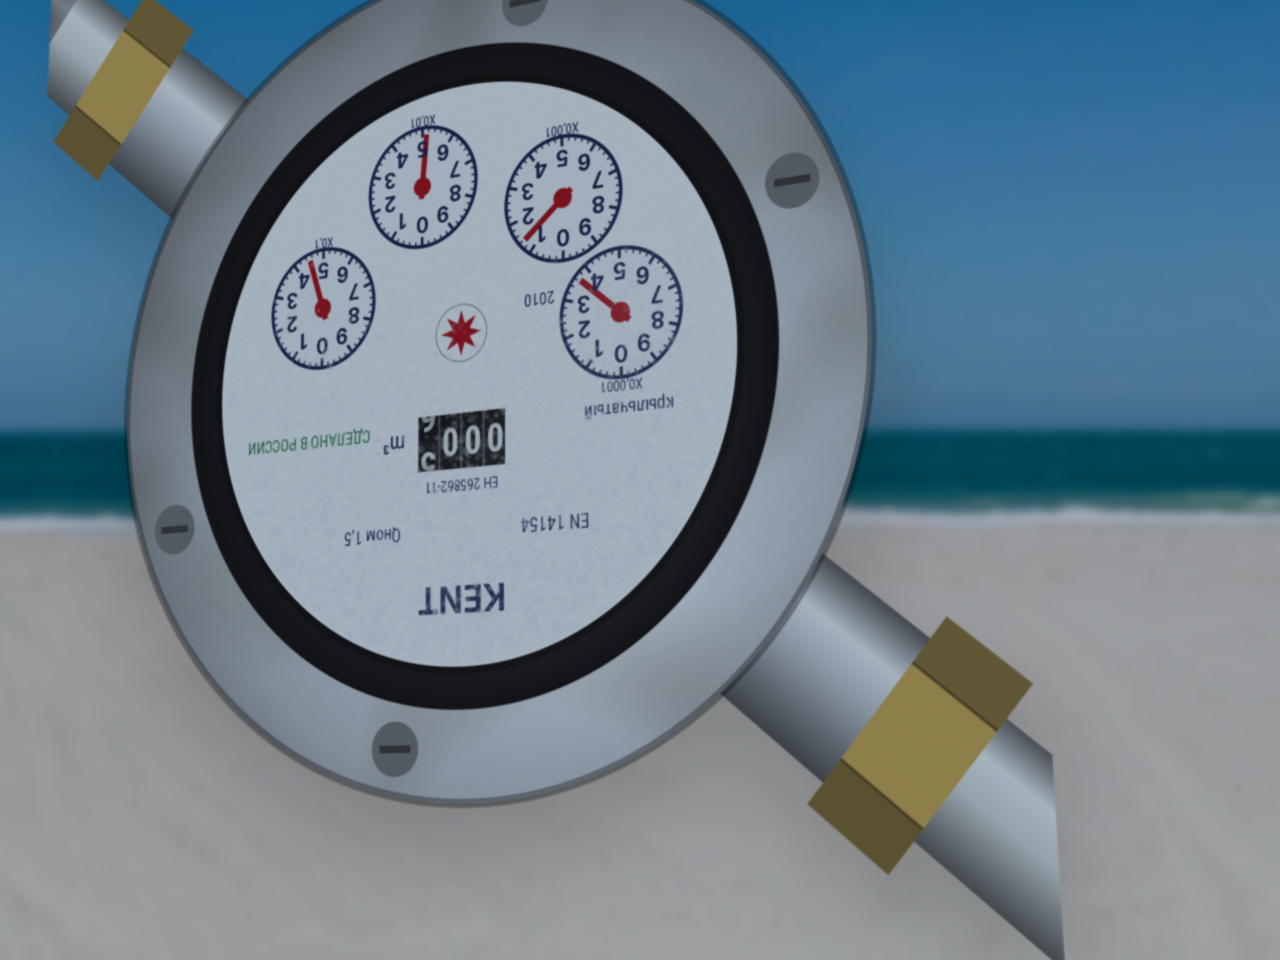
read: 5.4513 m³
